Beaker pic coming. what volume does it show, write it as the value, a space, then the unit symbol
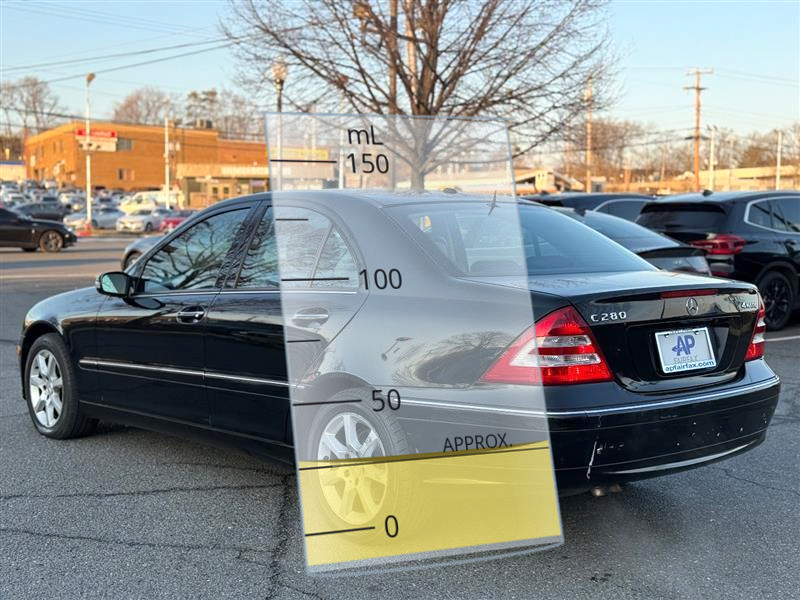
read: 25 mL
